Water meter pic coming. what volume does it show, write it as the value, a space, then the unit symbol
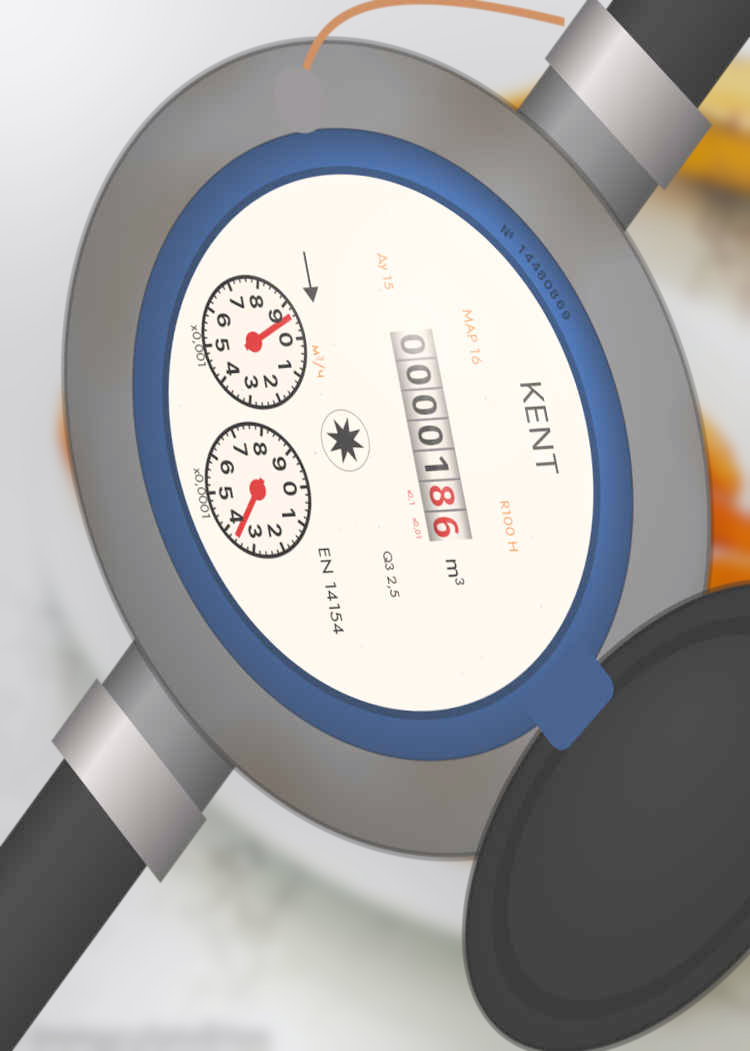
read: 1.8593 m³
